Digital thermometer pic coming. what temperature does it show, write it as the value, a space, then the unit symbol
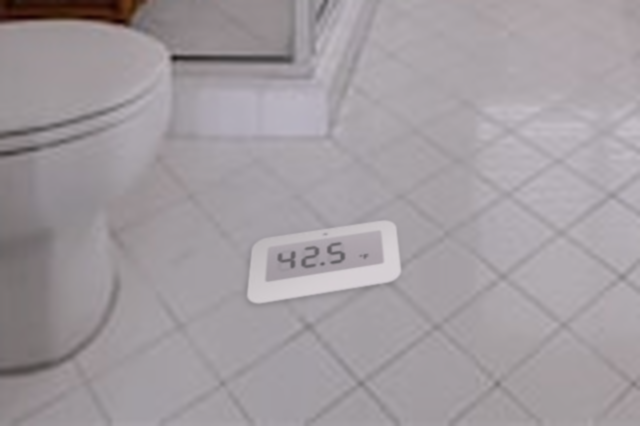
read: 42.5 °F
